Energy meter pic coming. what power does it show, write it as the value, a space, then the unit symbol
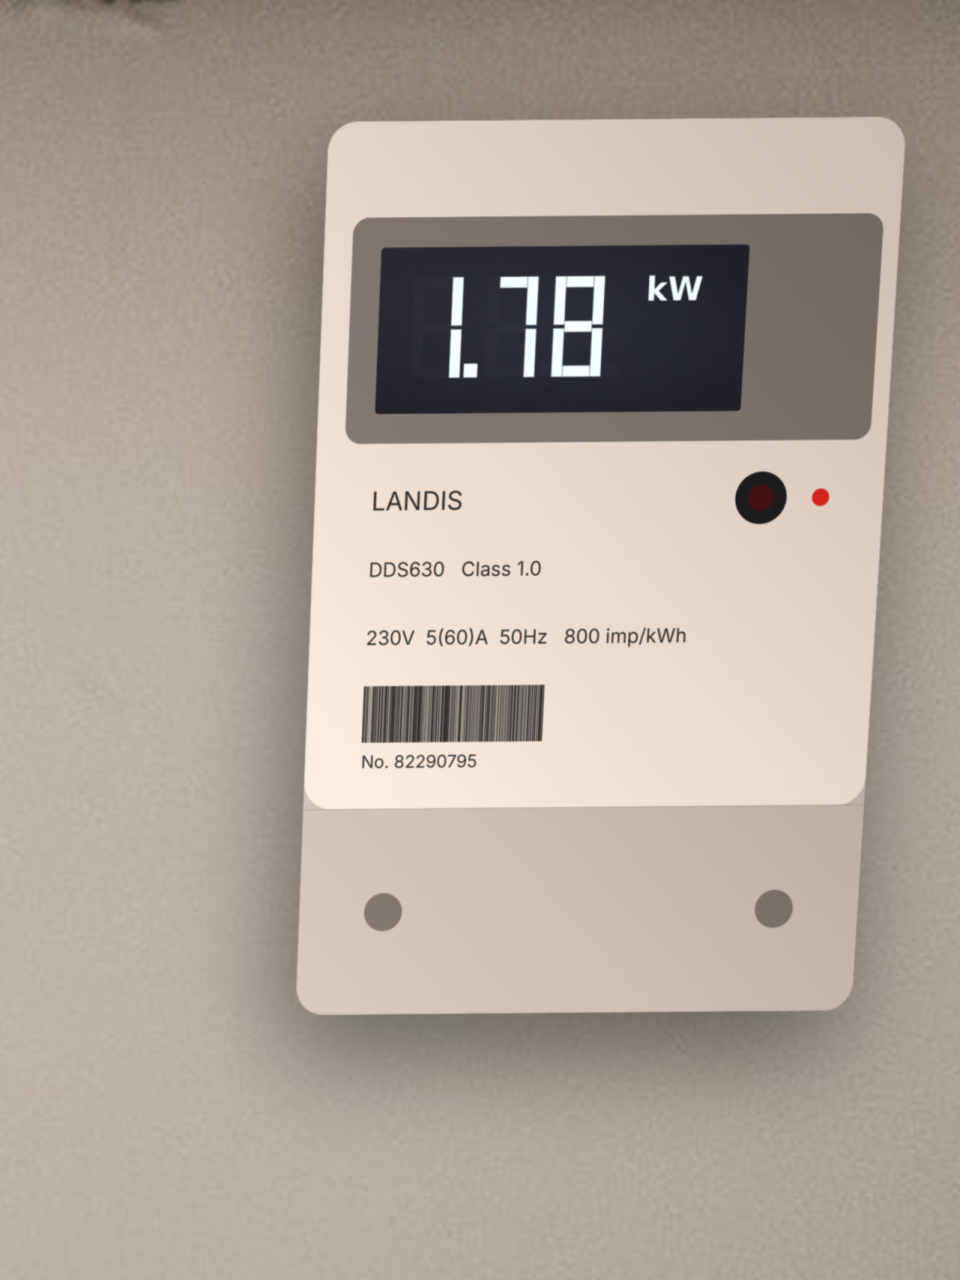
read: 1.78 kW
